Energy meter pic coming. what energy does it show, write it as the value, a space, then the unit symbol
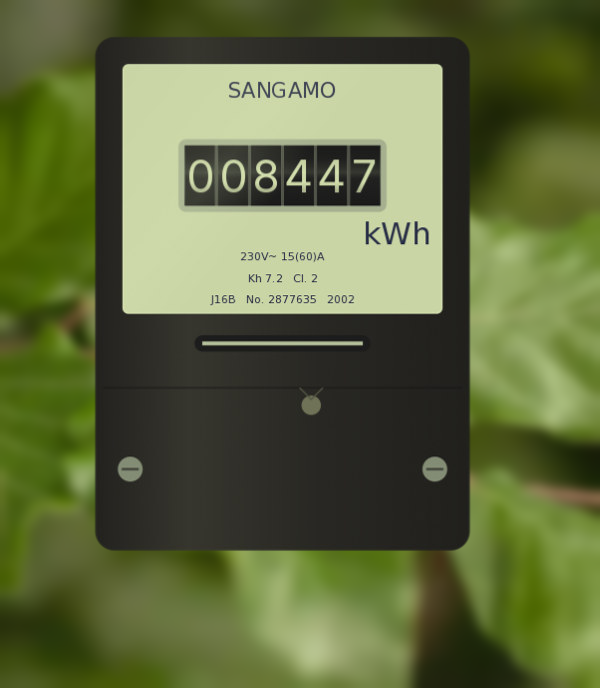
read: 8447 kWh
